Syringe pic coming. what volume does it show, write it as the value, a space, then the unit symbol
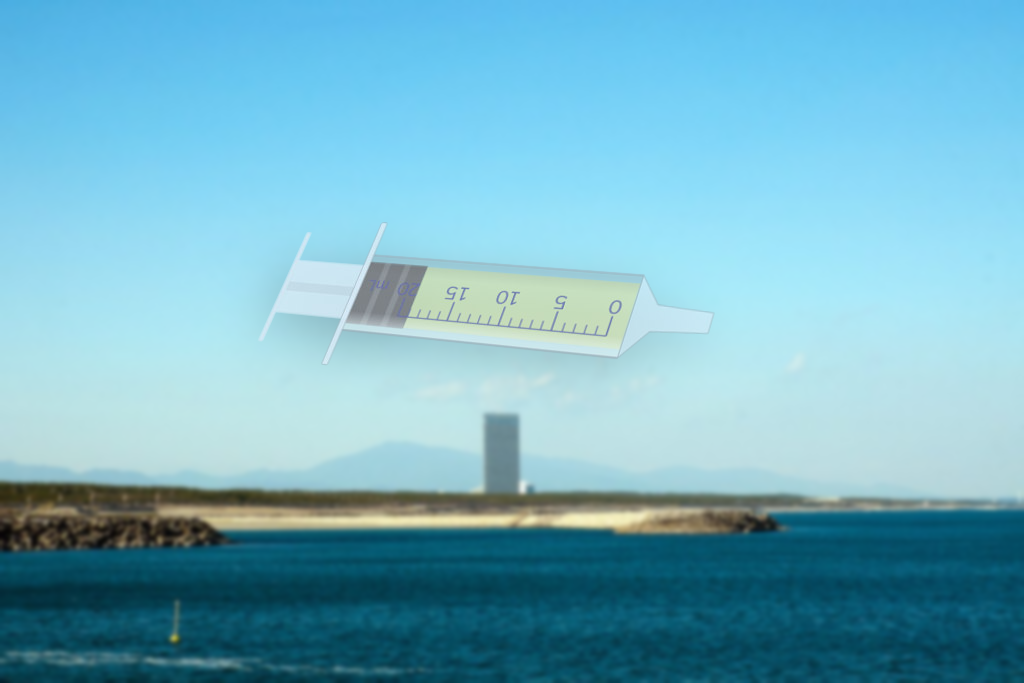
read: 19 mL
